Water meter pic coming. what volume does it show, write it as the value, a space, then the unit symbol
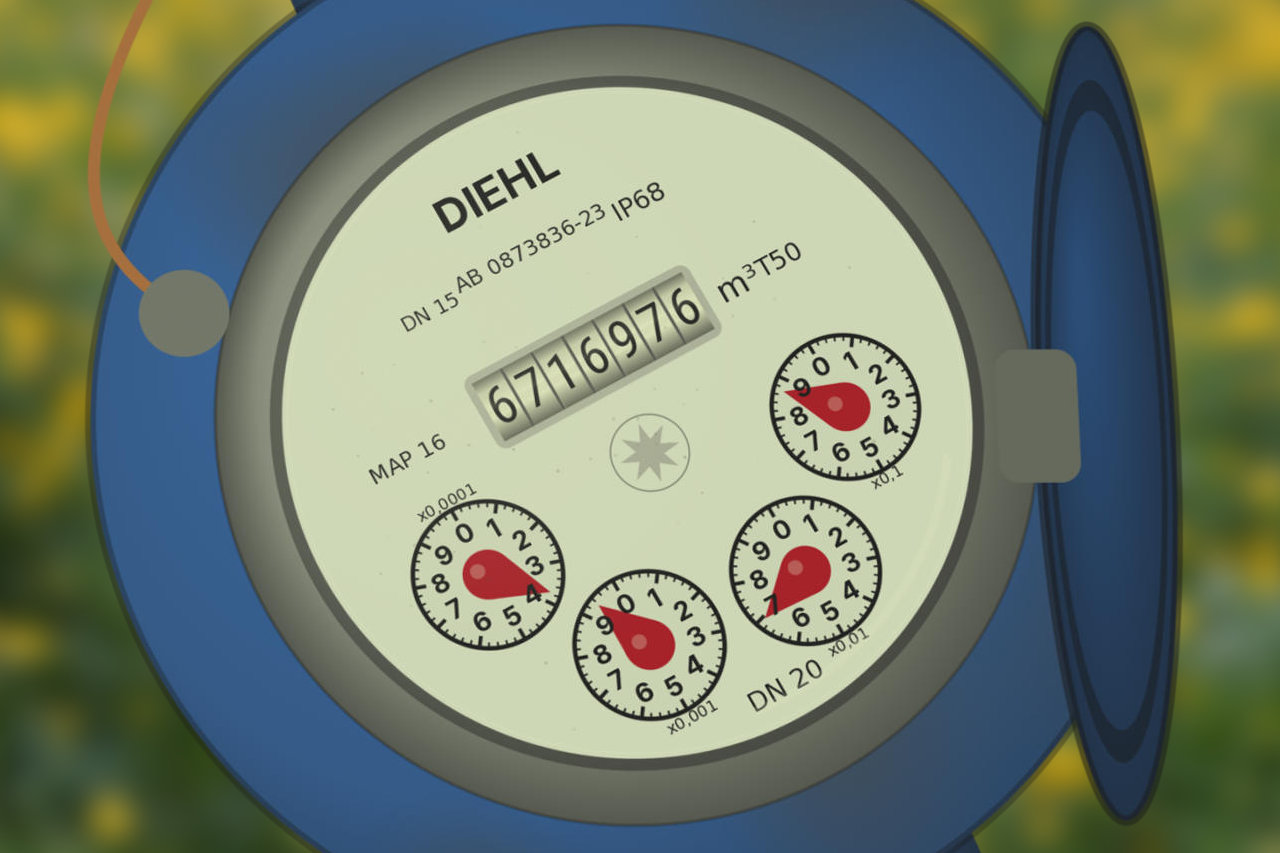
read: 6716976.8693 m³
